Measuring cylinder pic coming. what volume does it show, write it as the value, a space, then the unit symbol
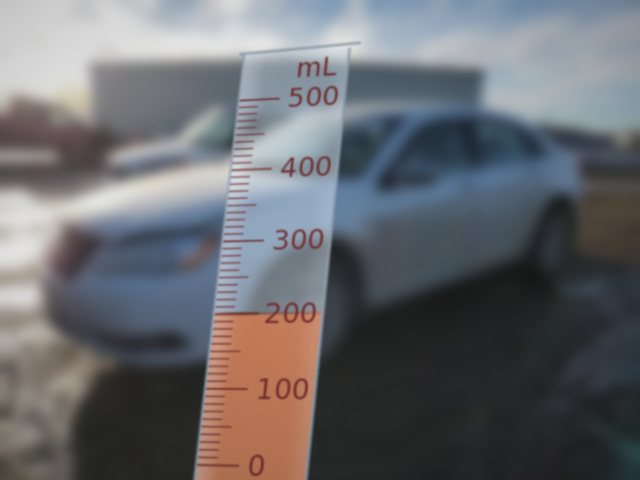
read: 200 mL
